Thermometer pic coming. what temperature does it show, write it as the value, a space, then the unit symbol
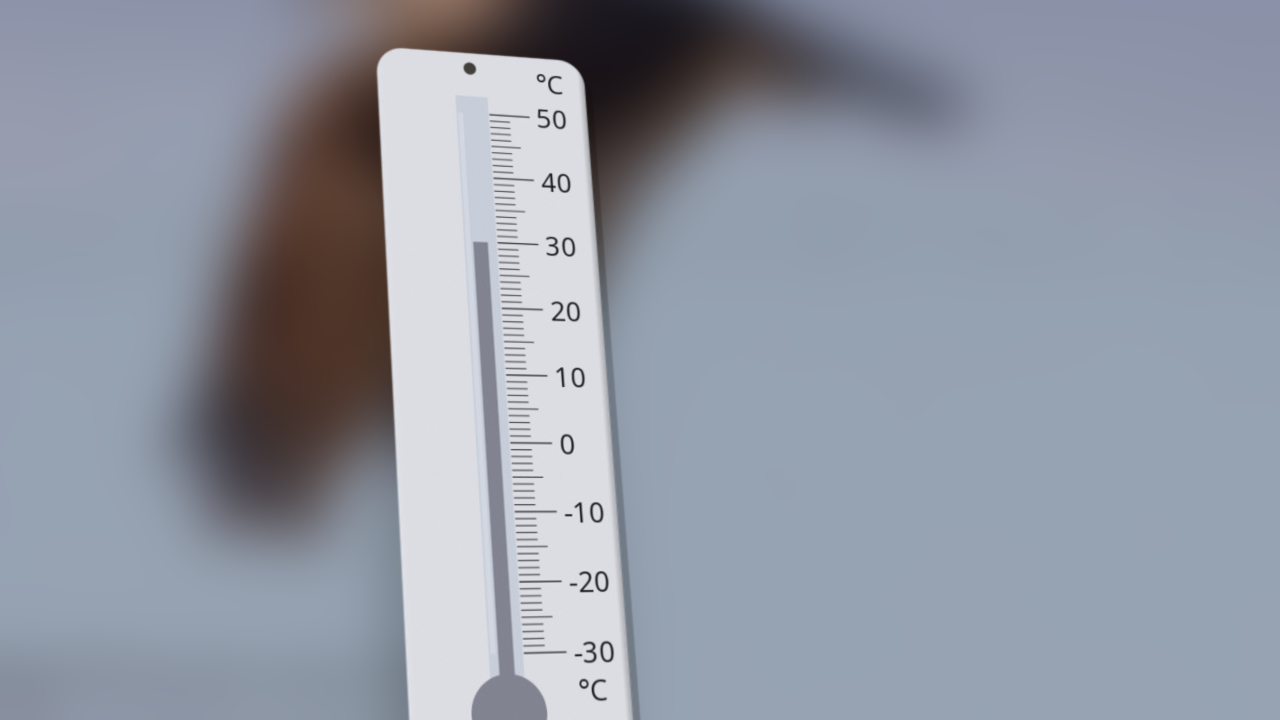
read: 30 °C
